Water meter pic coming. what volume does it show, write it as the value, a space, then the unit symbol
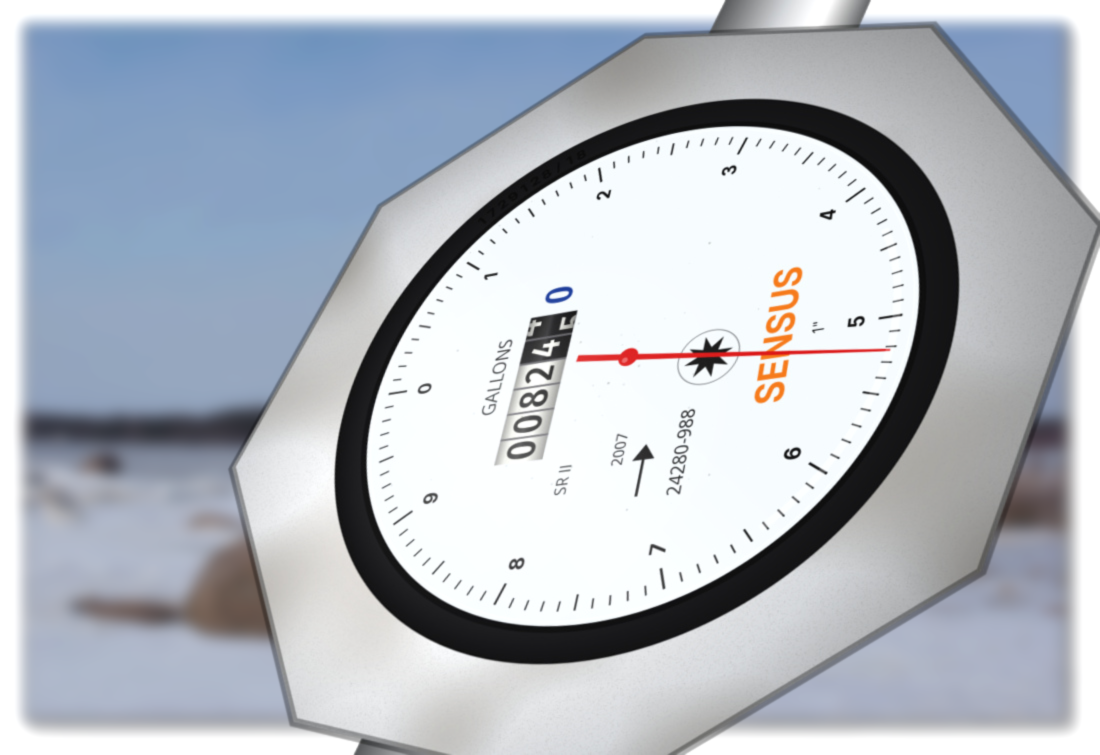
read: 82445.2 gal
